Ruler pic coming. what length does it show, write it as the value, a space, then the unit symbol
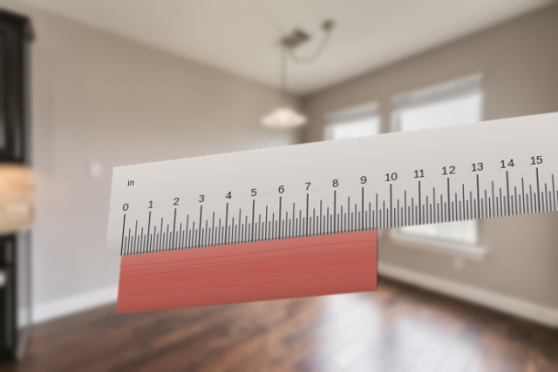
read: 9.5 in
